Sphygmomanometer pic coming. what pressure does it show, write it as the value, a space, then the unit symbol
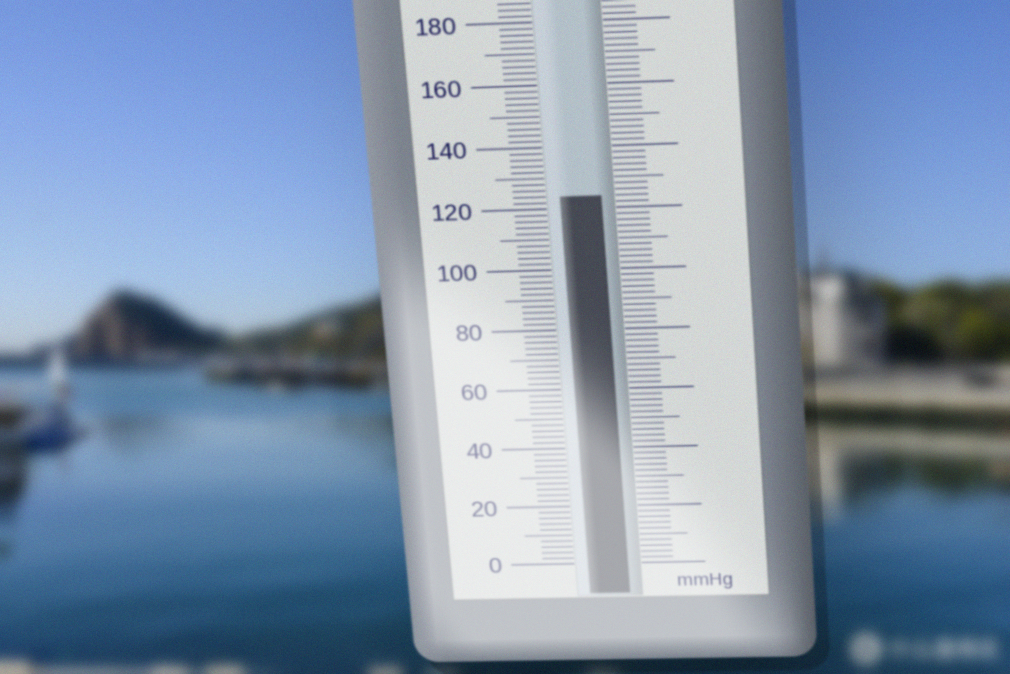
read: 124 mmHg
